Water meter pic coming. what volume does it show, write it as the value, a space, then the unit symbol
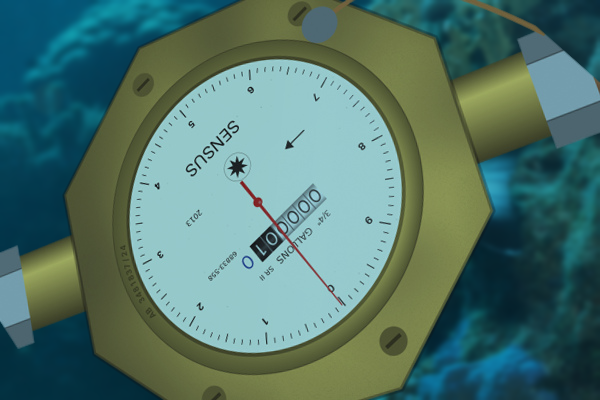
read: 10.0 gal
